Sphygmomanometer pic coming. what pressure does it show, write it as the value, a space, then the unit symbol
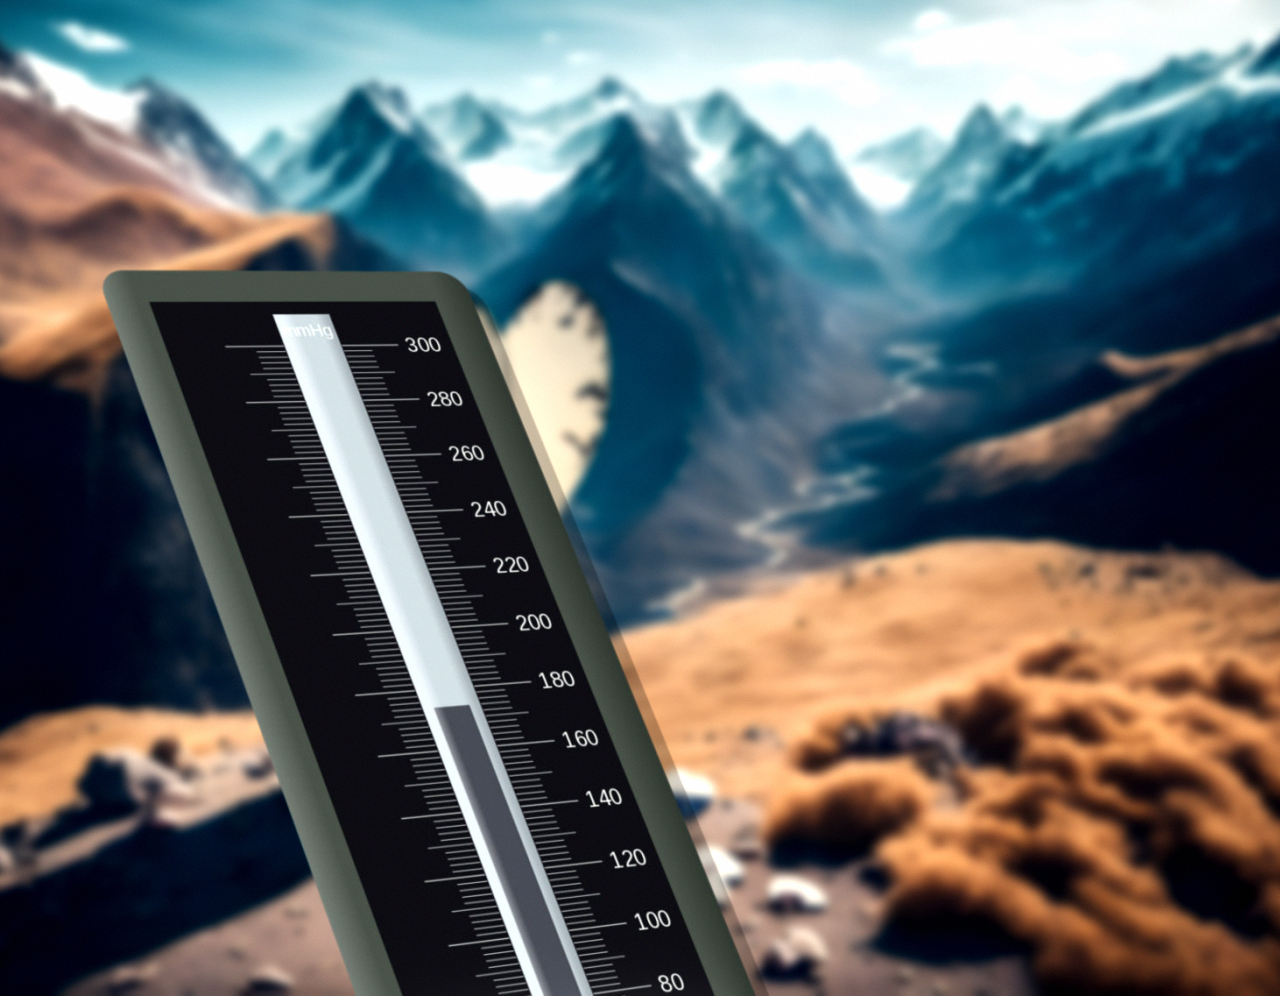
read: 174 mmHg
